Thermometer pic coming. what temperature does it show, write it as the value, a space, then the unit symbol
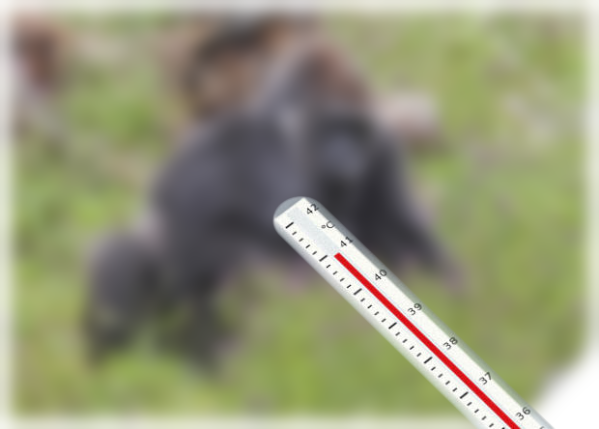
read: 40.9 °C
